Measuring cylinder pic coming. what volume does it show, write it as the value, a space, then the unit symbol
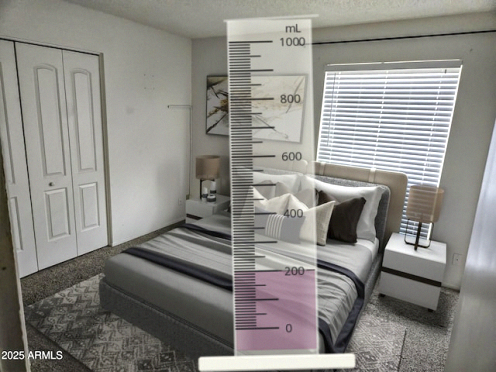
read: 200 mL
